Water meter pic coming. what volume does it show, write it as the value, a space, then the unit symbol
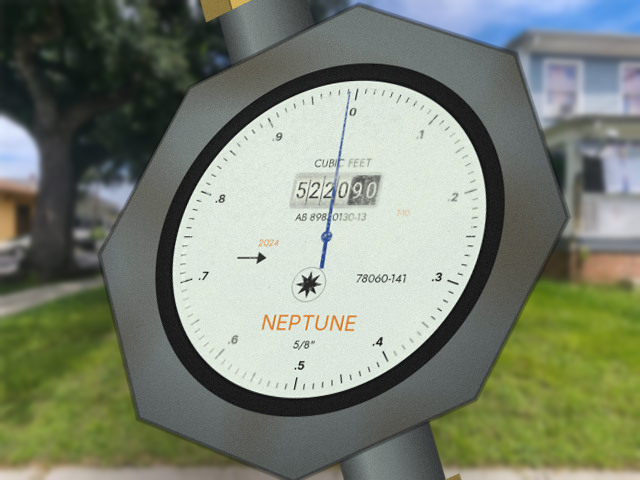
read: 522089.99 ft³
